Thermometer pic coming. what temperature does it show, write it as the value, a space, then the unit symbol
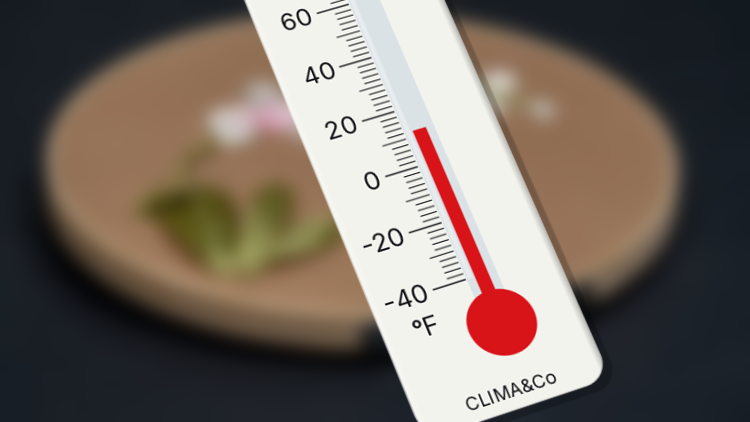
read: 12 °F
